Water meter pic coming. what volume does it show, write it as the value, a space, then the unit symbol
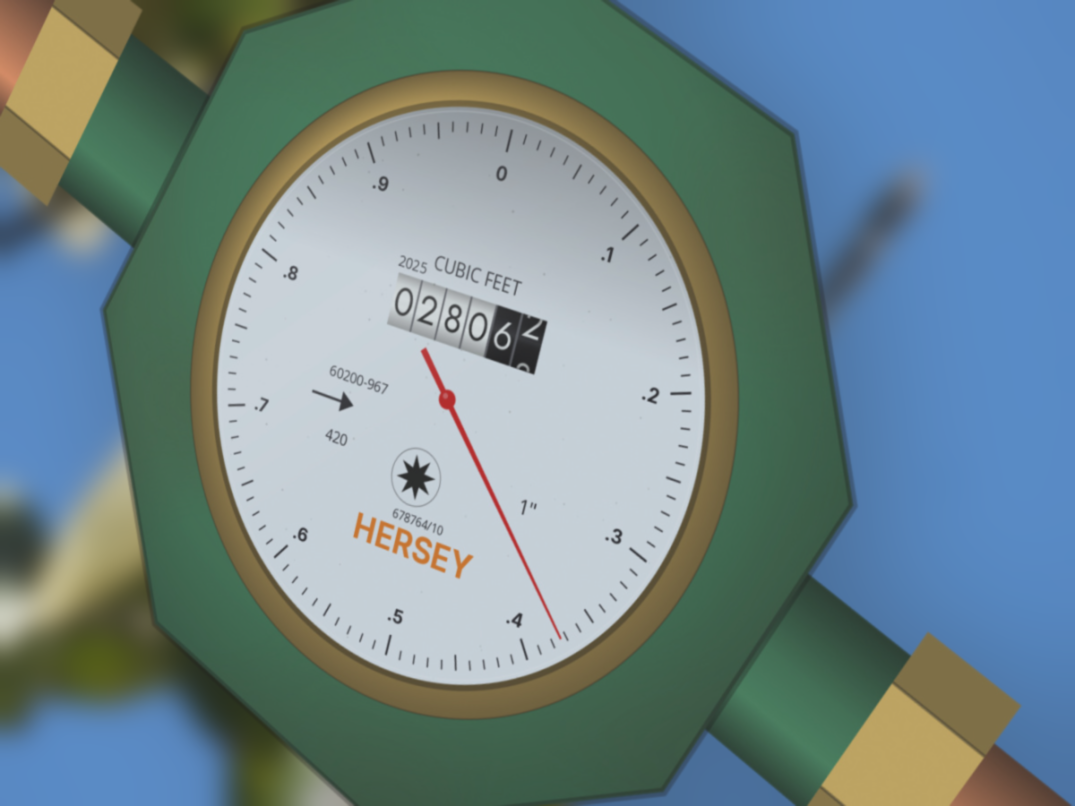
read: 28062.37 ft³
